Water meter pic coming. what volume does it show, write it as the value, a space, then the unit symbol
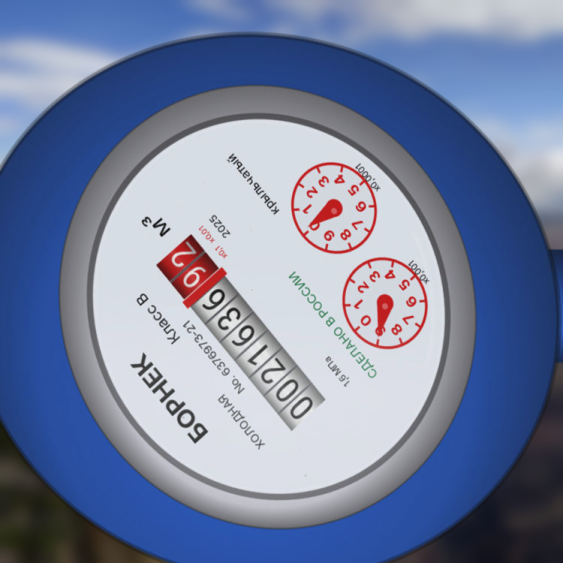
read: 21636.9190 m³
